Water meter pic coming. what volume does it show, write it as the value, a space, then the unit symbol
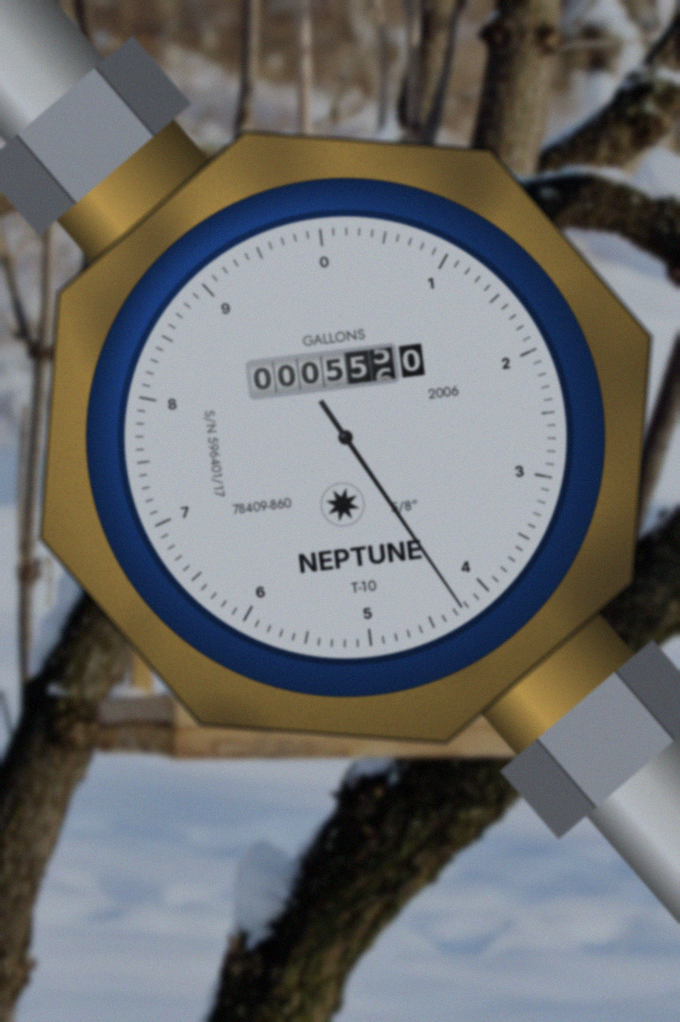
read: 5554.2 gal
